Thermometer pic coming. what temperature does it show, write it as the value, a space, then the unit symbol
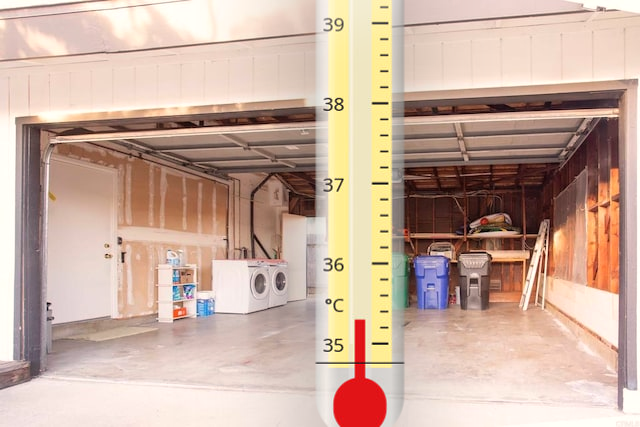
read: 35.3 °C
